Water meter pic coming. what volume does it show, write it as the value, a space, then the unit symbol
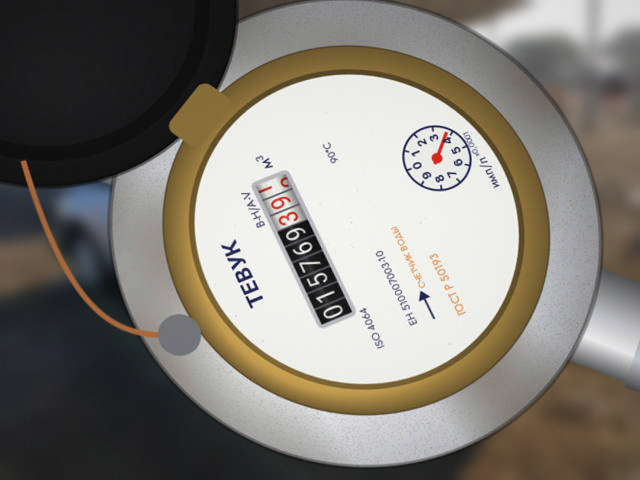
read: 15769.3913 m³
